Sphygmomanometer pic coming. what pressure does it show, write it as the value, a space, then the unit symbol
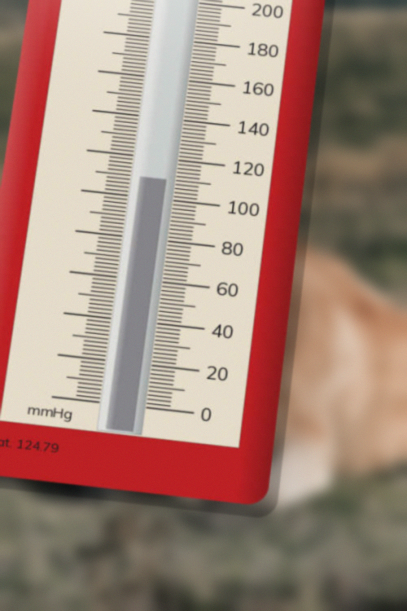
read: 110 mmHg
